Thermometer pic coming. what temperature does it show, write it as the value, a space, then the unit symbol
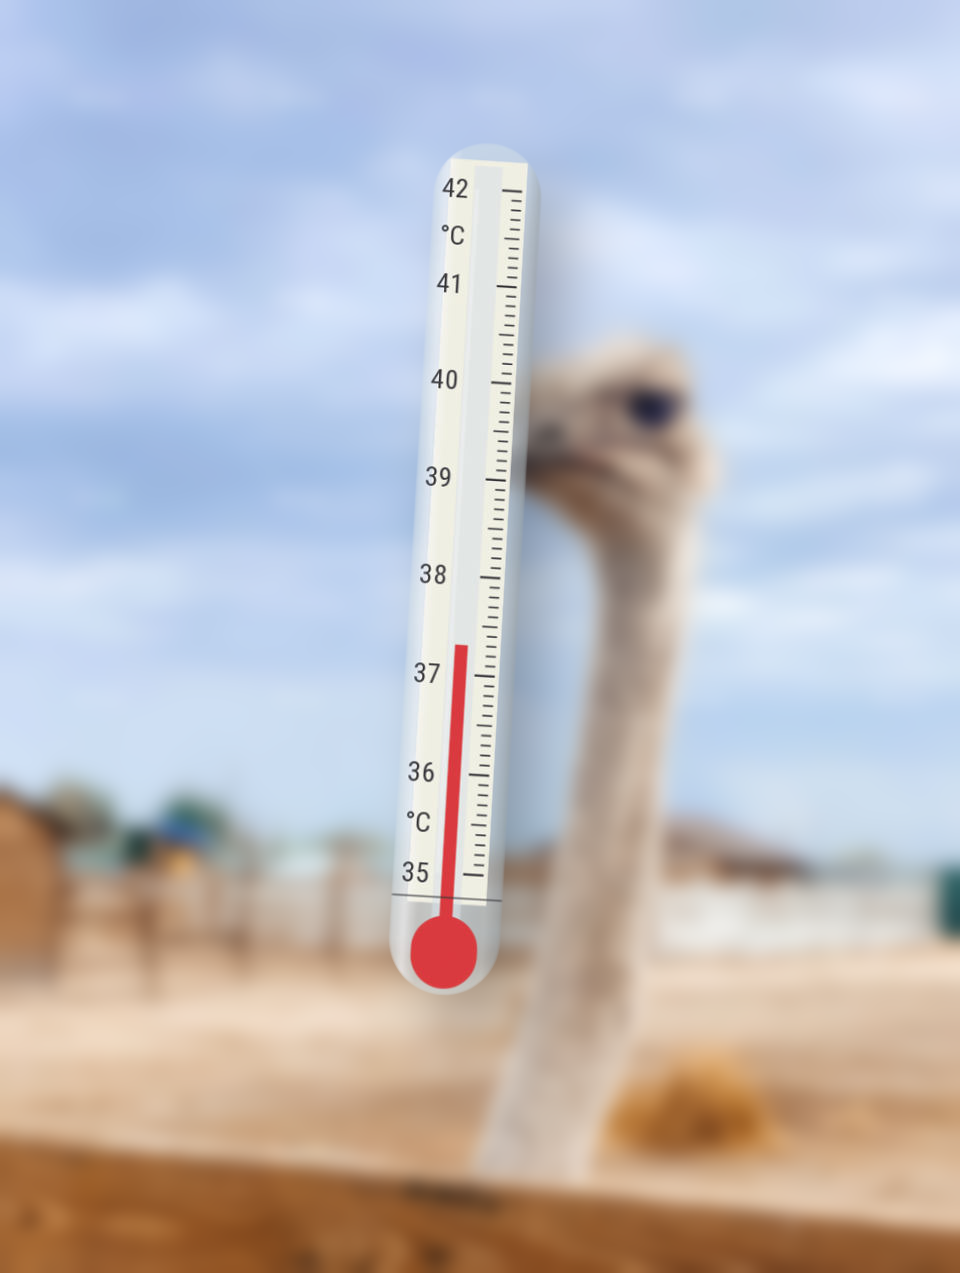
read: 37.3 °C
